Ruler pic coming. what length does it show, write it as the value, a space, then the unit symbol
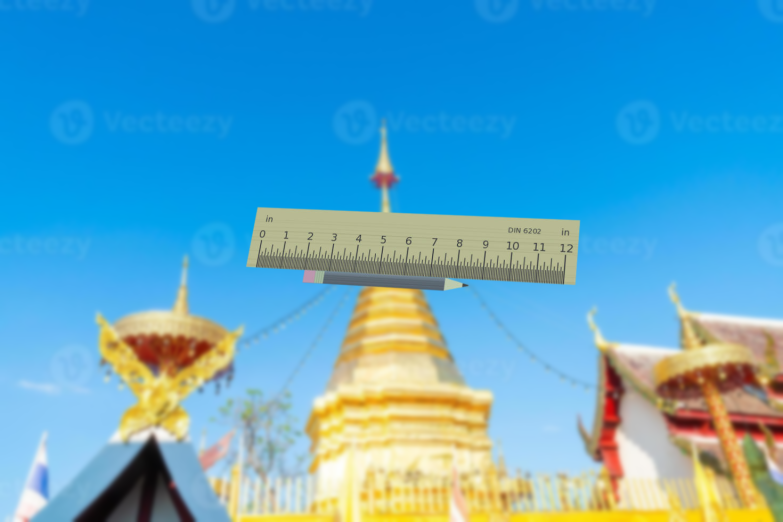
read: 6.5 in
